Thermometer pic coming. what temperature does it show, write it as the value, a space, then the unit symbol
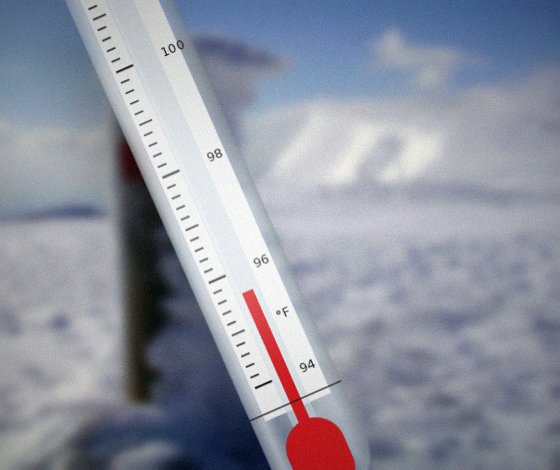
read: 95.6 °F
